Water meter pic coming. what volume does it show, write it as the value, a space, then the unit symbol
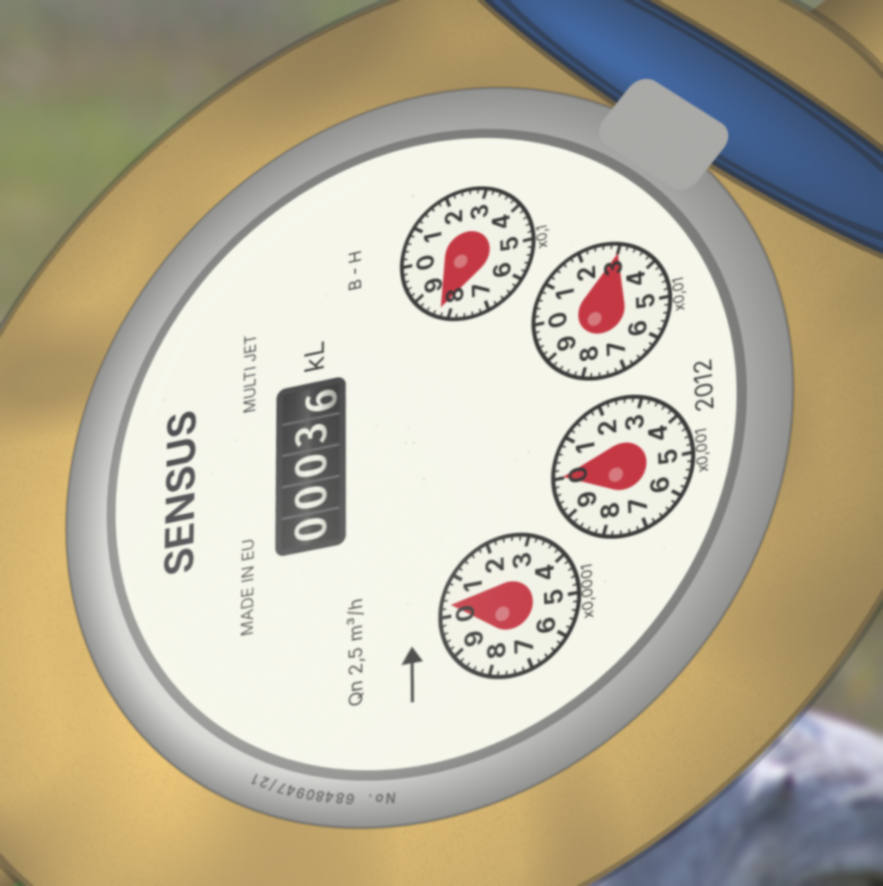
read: 35.8300 kL
